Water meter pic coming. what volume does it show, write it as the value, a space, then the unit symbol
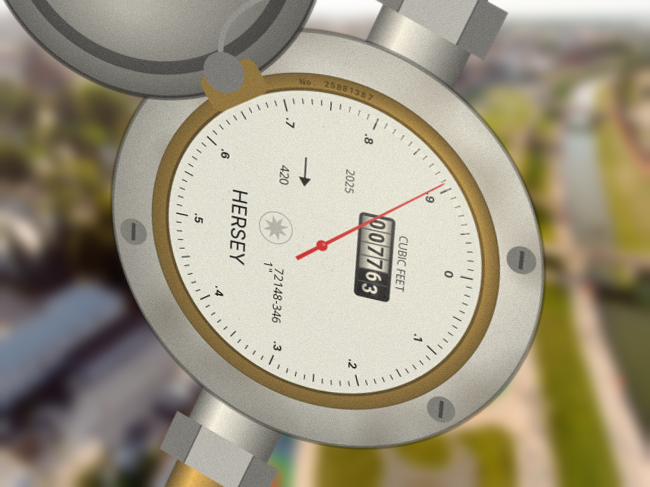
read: 7762.89 ft³
